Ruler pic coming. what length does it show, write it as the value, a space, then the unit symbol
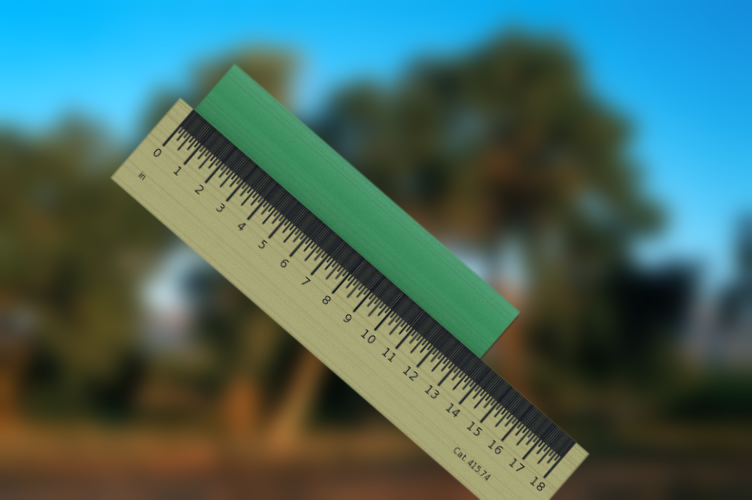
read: 13.5 in
